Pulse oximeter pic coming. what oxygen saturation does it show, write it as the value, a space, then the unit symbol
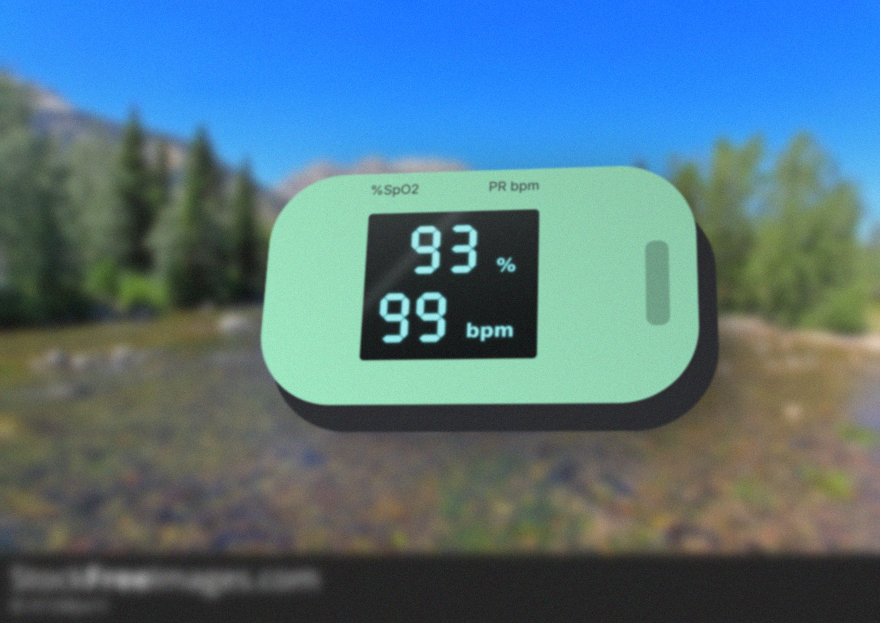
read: 93 %
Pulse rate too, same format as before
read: 99 bpm
